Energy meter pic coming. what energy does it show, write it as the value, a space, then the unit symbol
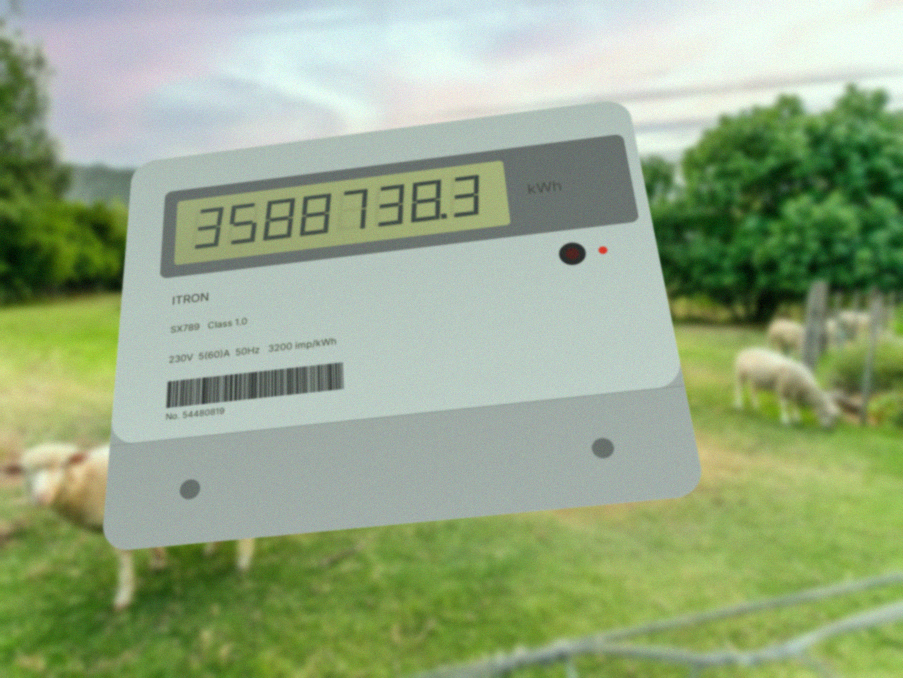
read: 3588738.3 kWh
